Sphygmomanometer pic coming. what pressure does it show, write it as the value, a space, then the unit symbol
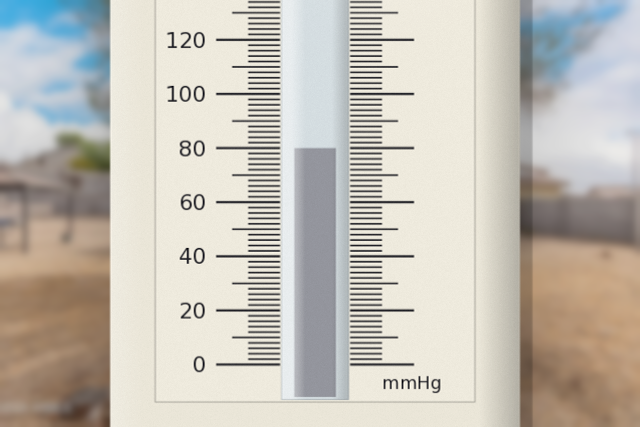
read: 80 mmHg
